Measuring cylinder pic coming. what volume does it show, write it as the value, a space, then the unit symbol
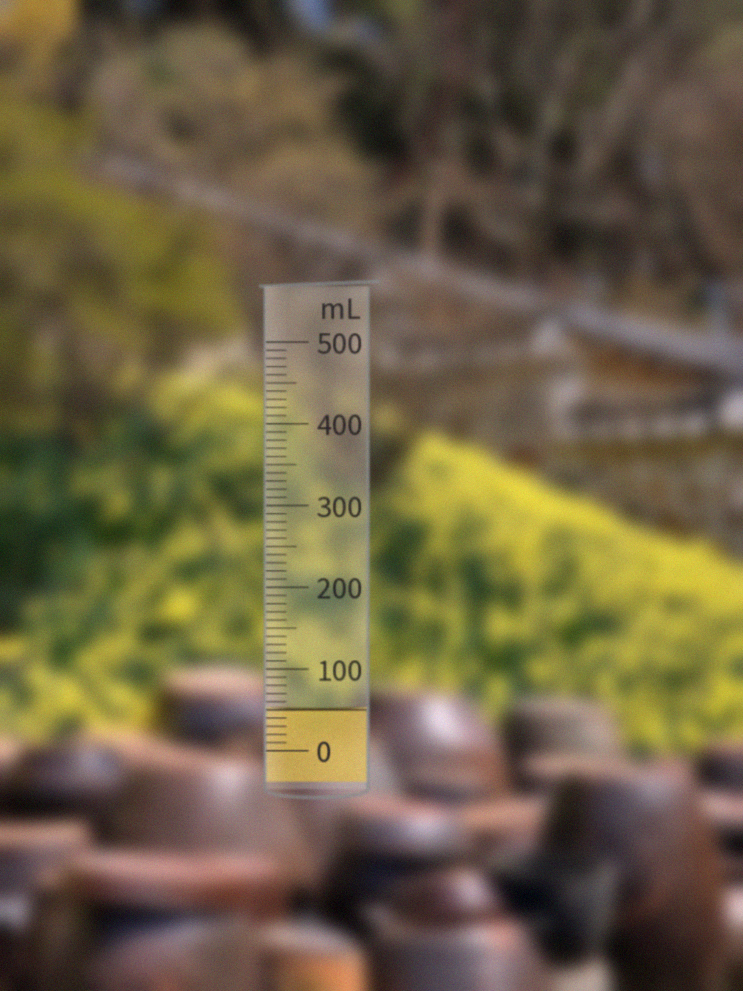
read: 50 mL
